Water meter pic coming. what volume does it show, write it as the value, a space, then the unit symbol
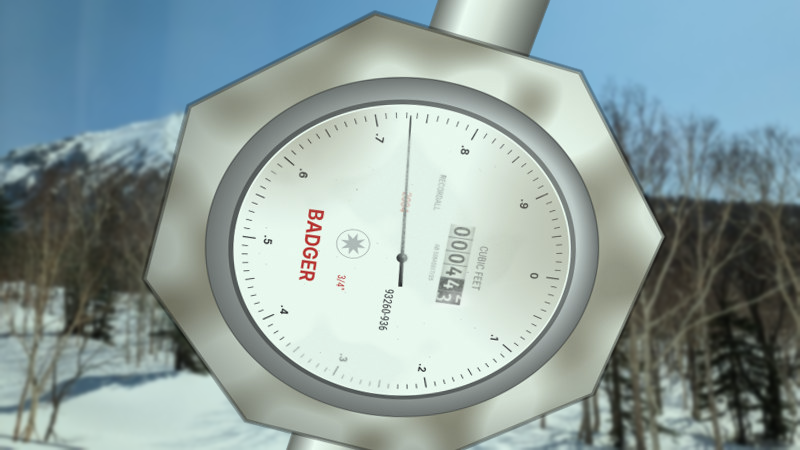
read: 442.73 ft³
